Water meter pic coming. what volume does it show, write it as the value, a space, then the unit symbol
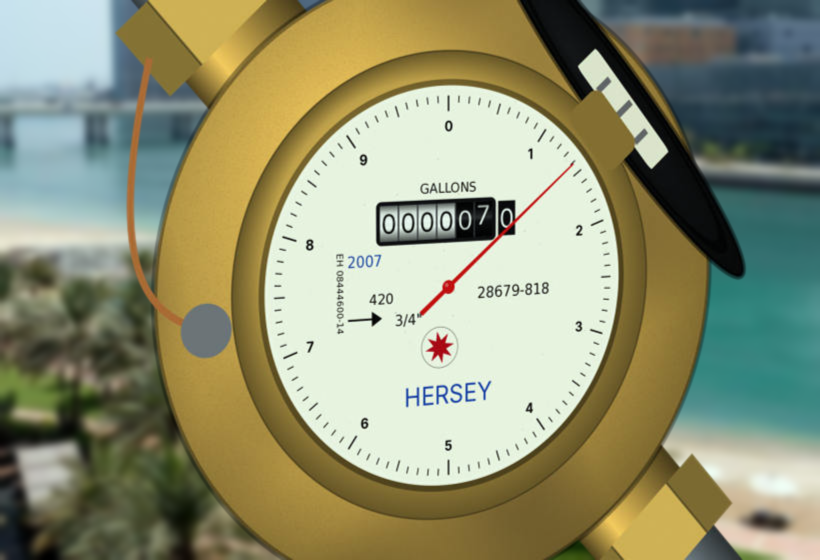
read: 71.4 gal
